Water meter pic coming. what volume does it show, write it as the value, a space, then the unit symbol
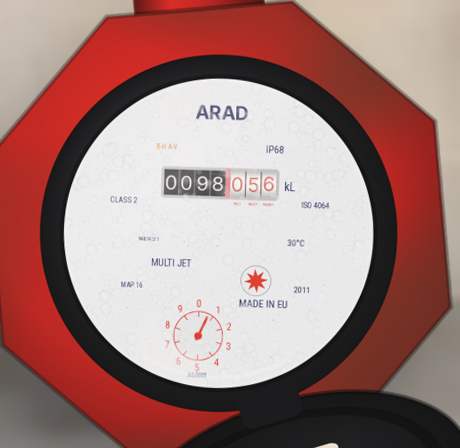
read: 98.0560 kL
